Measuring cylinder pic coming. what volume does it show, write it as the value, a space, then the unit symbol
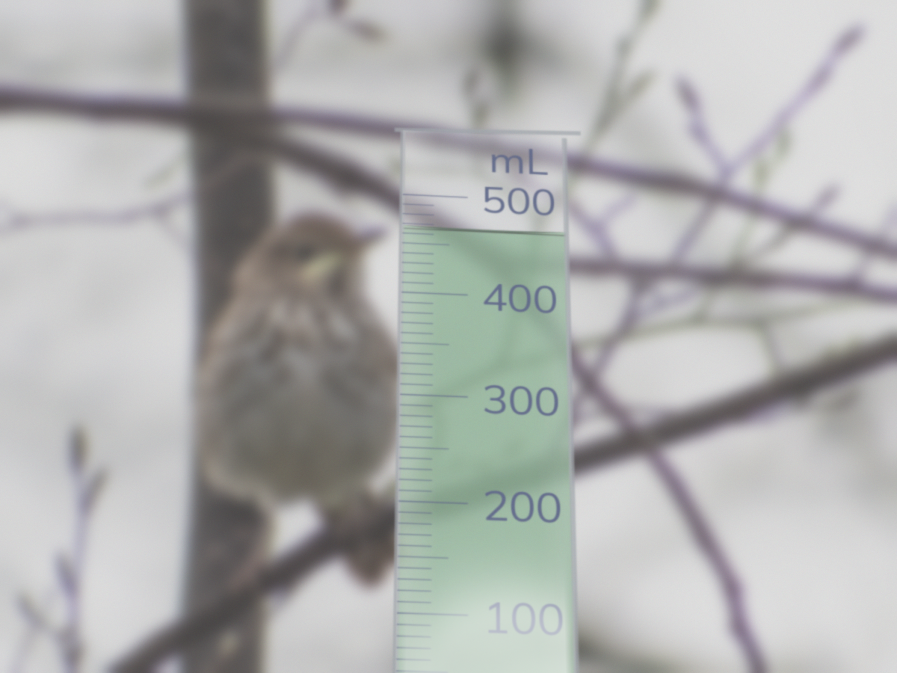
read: 465 mL
